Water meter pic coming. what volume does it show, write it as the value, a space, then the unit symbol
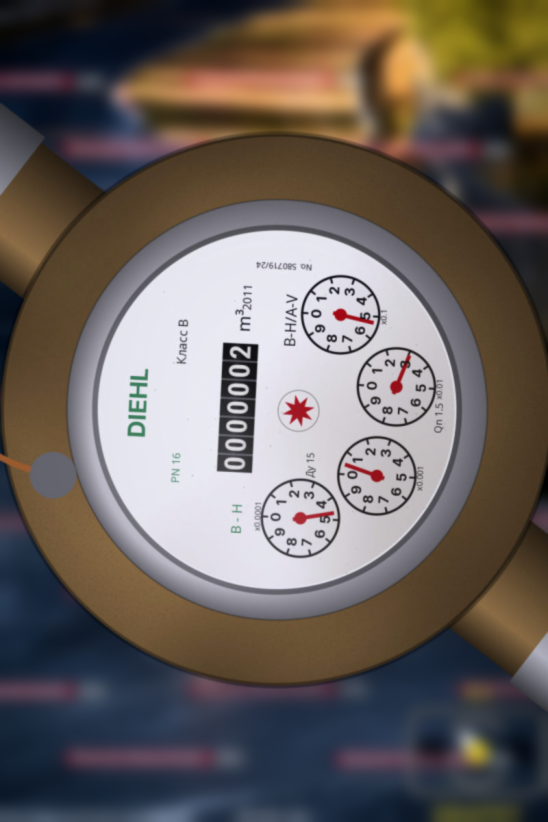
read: 2.5304 m³
